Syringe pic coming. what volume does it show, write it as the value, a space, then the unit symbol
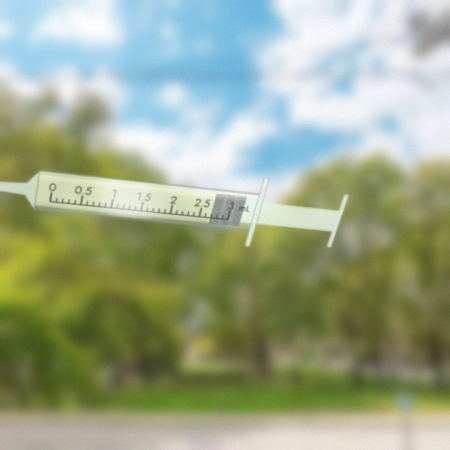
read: 2.7 mL
